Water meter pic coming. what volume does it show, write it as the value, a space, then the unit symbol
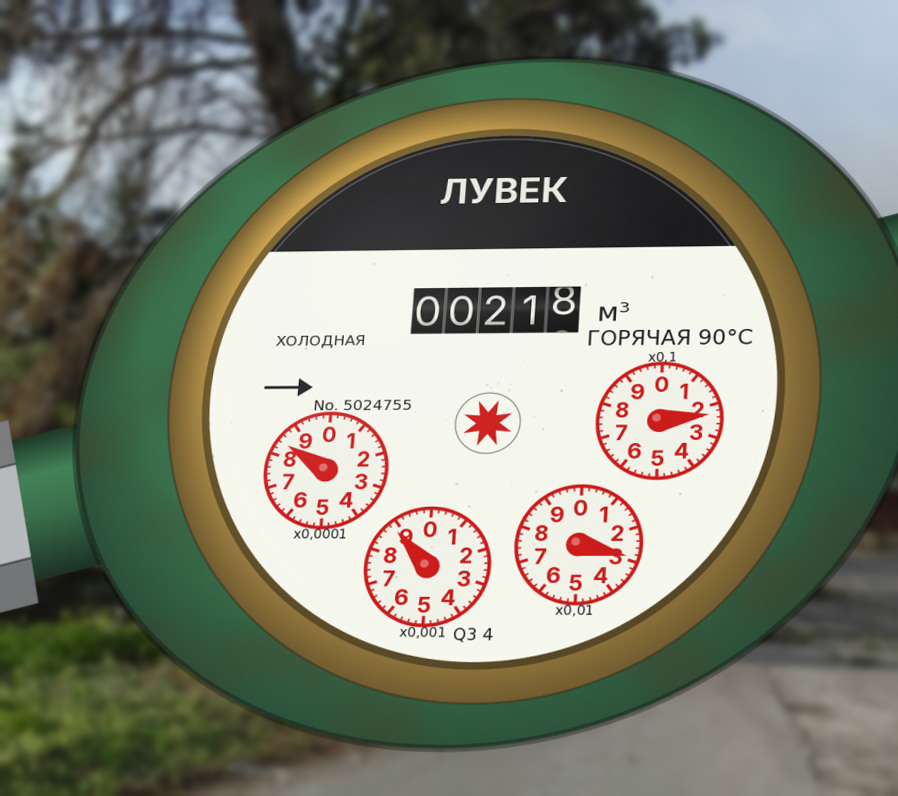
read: 218.2288 m³
